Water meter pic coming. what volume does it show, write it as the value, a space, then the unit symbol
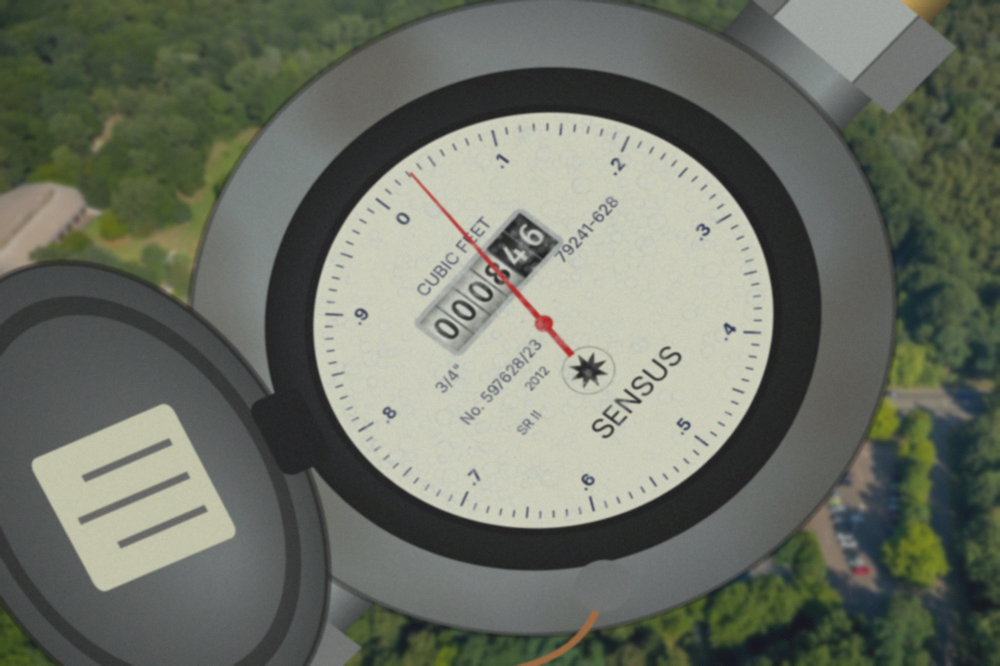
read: 846.03 ft³
